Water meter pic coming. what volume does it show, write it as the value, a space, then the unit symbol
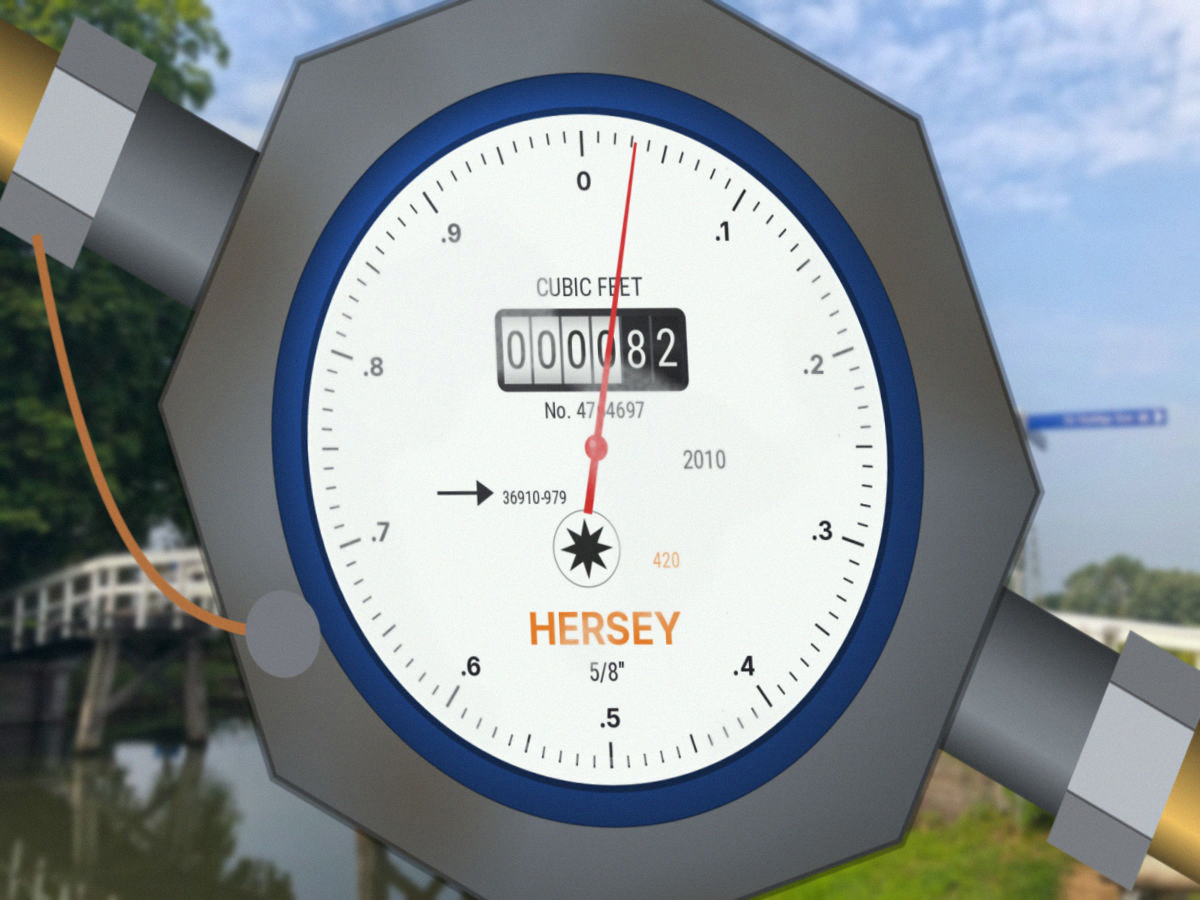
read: 82.03 ft³
